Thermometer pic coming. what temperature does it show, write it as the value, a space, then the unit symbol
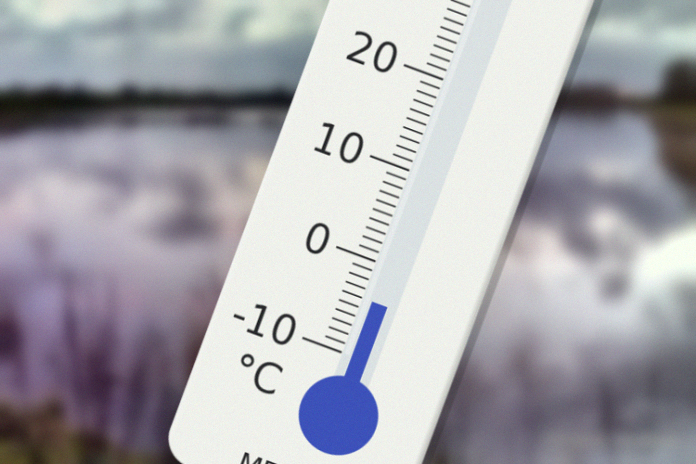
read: -4 °C
